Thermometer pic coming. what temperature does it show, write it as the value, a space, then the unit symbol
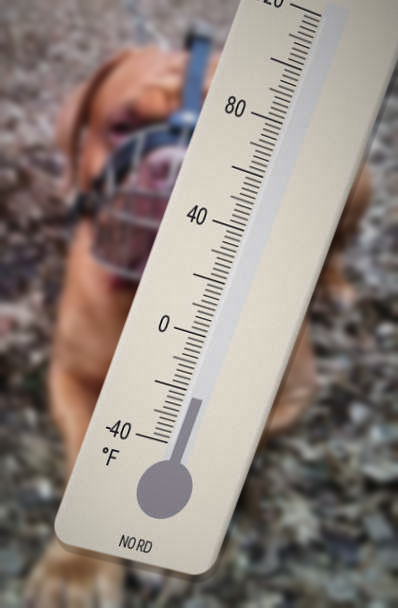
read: -22 °F
